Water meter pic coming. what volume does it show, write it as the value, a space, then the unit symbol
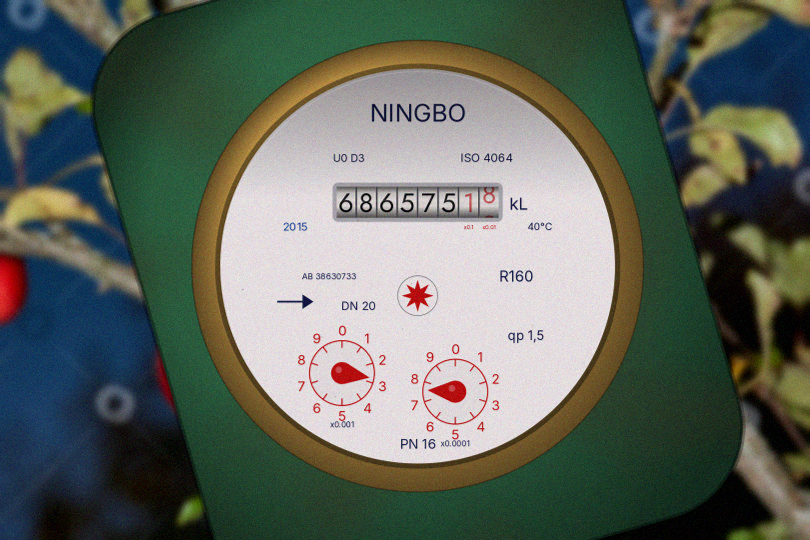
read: 686575.1827 kL
